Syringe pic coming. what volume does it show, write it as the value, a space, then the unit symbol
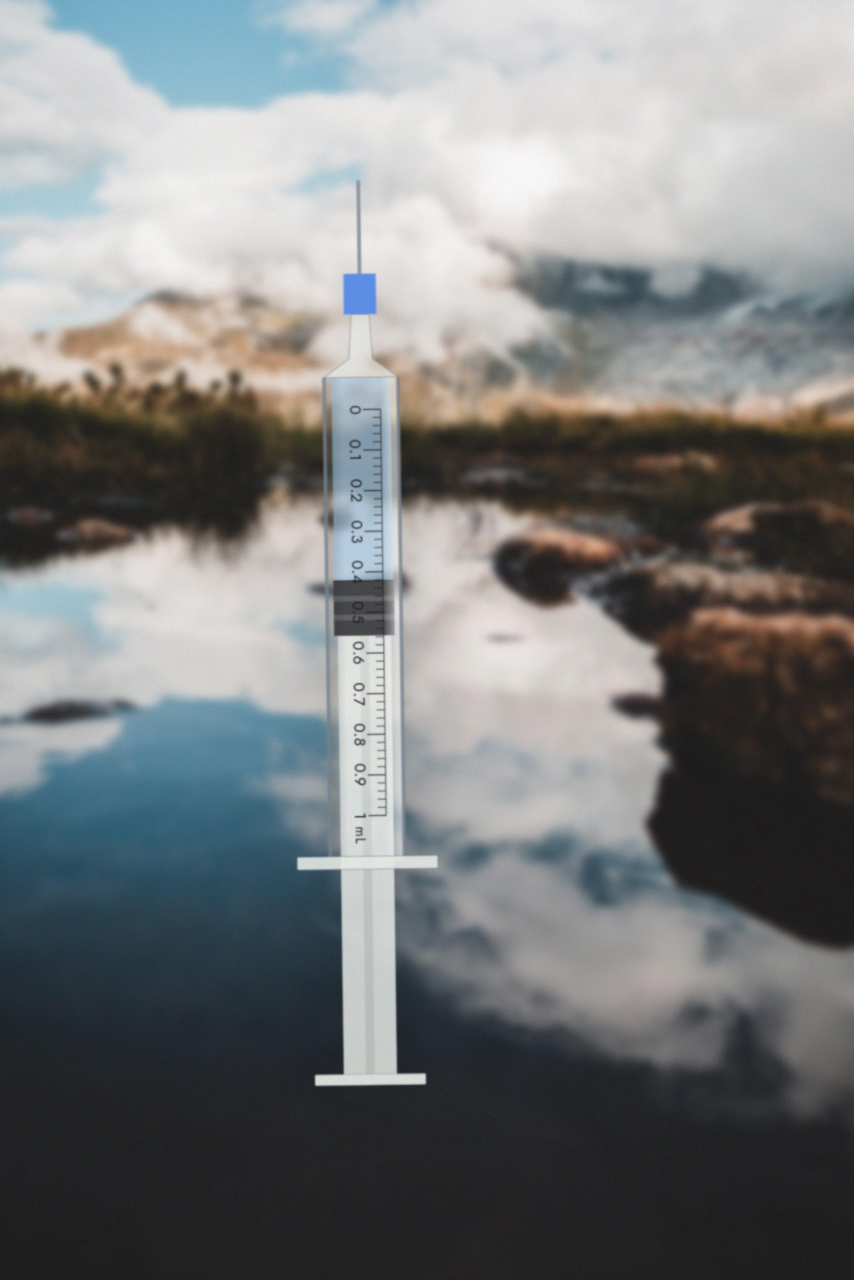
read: 0.42 mL
